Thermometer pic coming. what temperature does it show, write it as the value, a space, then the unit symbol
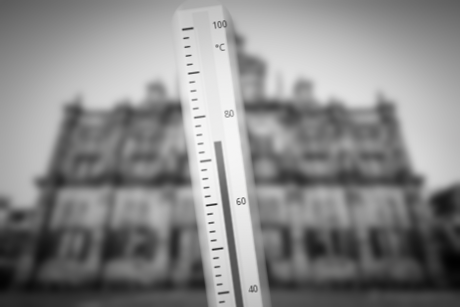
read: 74 °C
